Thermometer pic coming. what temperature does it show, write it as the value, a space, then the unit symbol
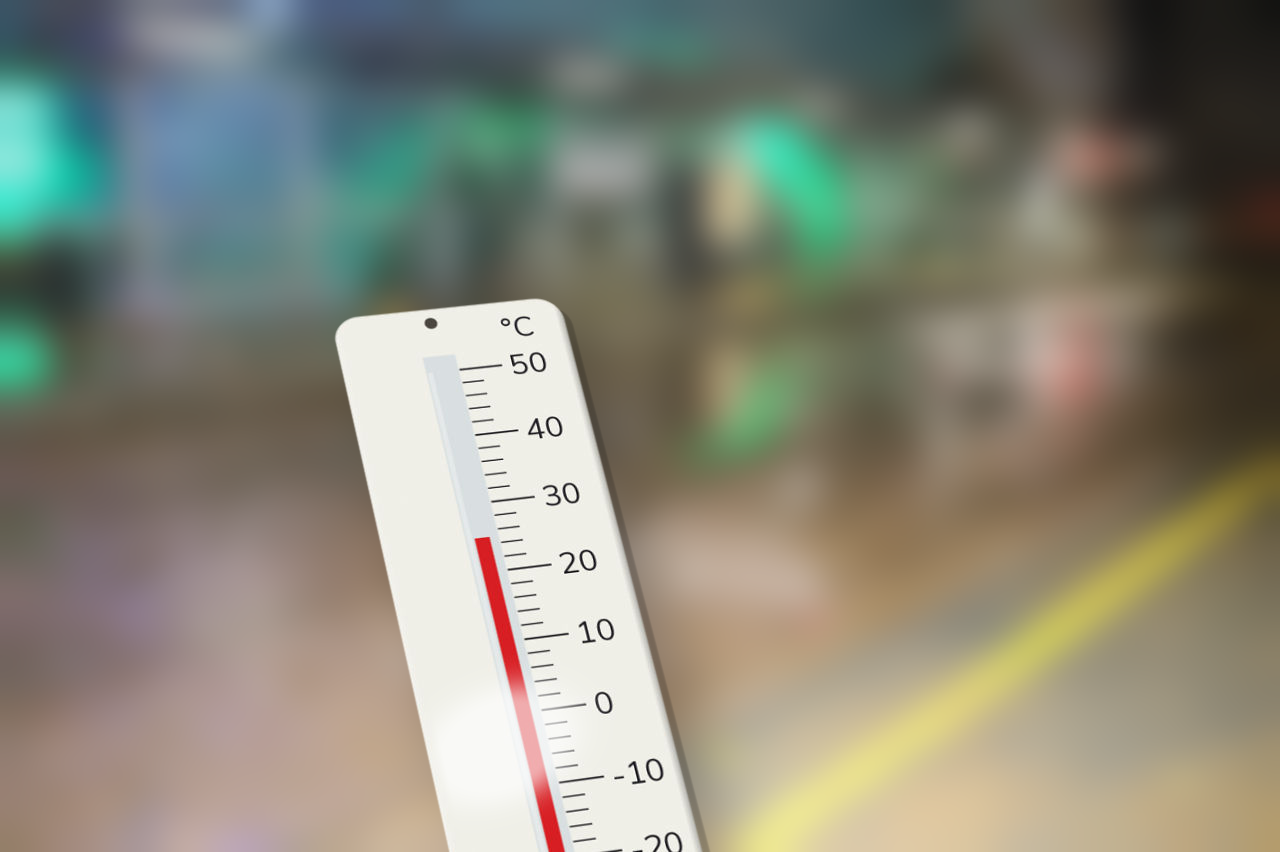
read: 25 °C
